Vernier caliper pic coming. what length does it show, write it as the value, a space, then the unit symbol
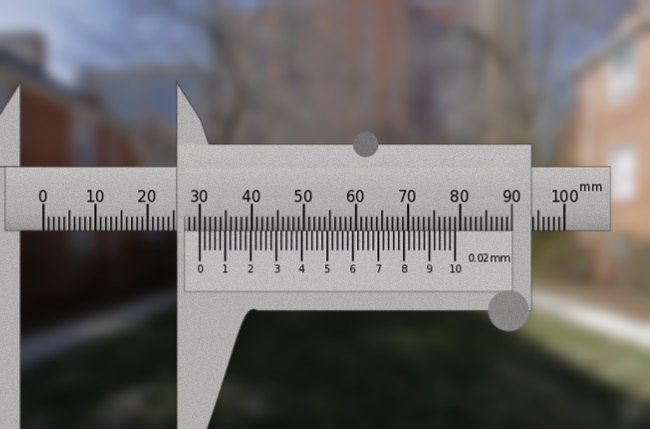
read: 30.0 mm
